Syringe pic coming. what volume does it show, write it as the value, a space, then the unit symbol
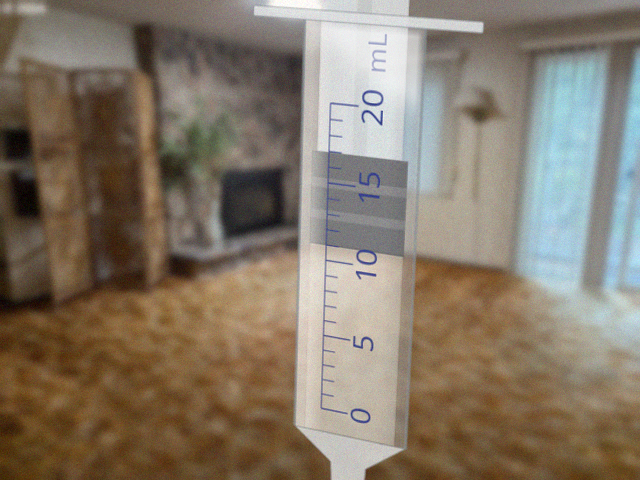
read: 11 mL
